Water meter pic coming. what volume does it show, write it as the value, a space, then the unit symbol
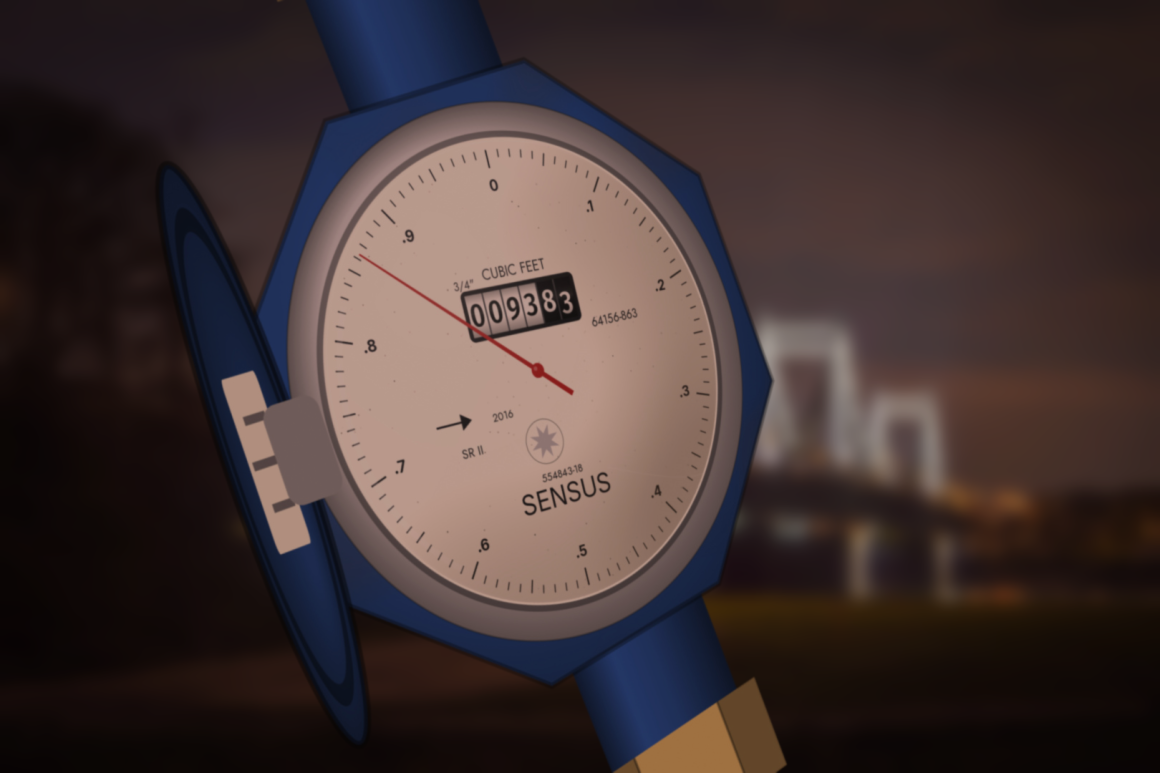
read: 9382.86 ft³
